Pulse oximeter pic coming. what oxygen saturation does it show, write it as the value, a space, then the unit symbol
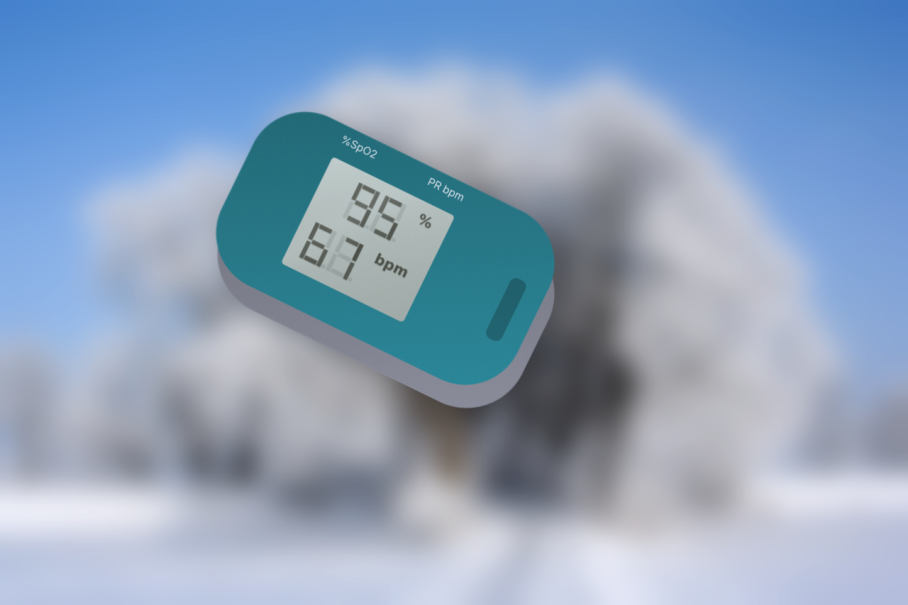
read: 95 %
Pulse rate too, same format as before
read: 67 bpm
